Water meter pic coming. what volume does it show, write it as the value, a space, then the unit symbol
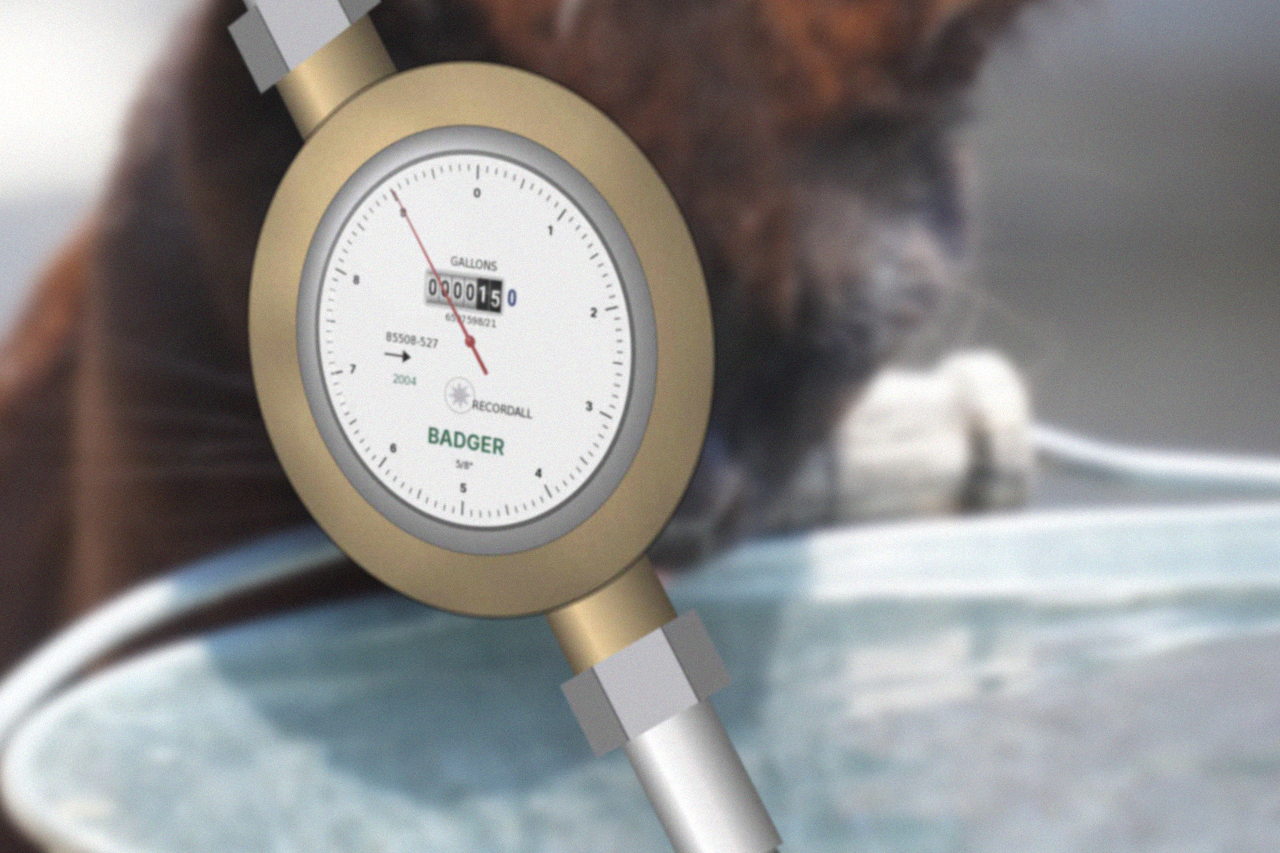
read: 149.0 gal
